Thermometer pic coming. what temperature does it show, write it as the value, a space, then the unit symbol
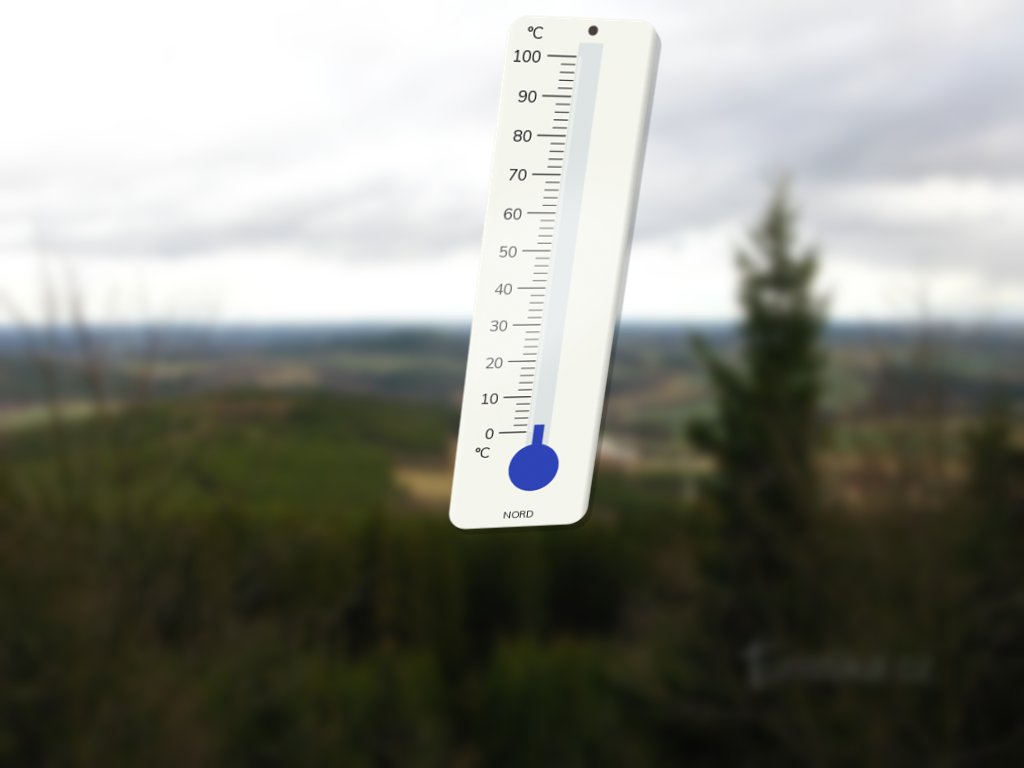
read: 2 °C
